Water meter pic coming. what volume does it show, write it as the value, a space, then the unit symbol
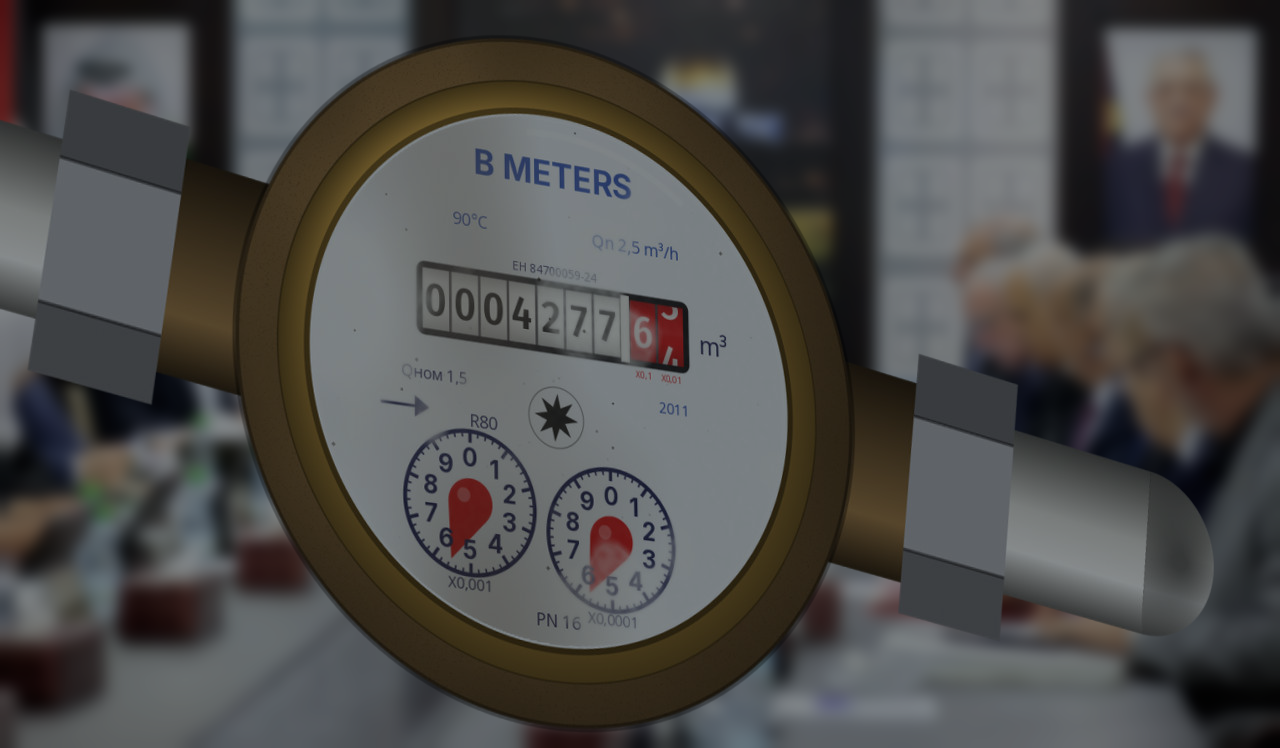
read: 4277.6355 m³
